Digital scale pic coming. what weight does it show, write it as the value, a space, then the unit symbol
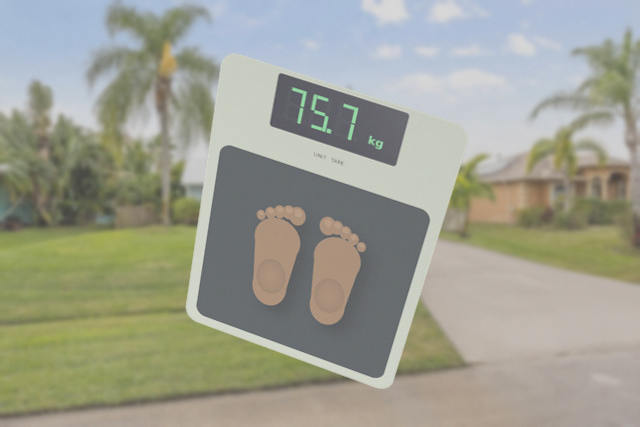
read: 75.7 kg
